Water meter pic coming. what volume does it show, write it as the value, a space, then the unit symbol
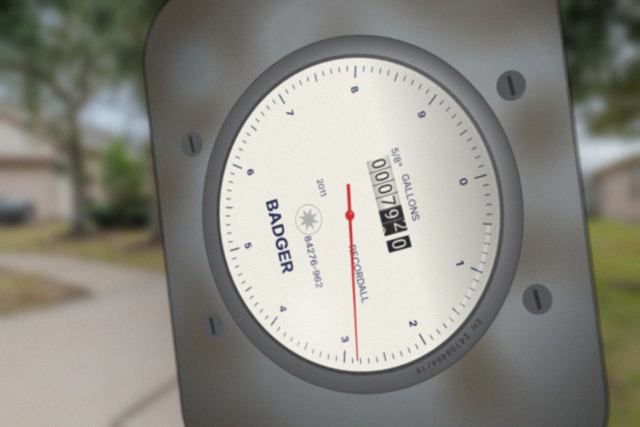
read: 7922.8 gal
